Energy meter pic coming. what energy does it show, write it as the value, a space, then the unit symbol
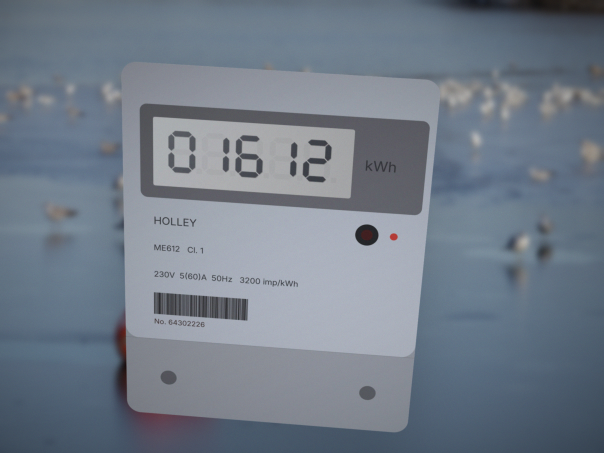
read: 1612 kWh
